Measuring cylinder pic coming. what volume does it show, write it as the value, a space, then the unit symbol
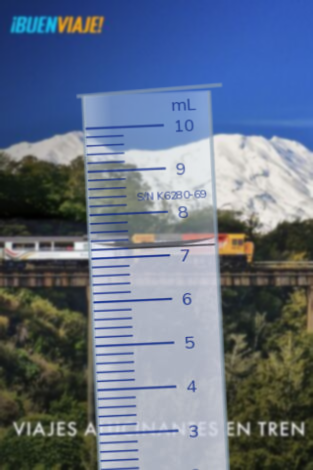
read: 7.2 mL
